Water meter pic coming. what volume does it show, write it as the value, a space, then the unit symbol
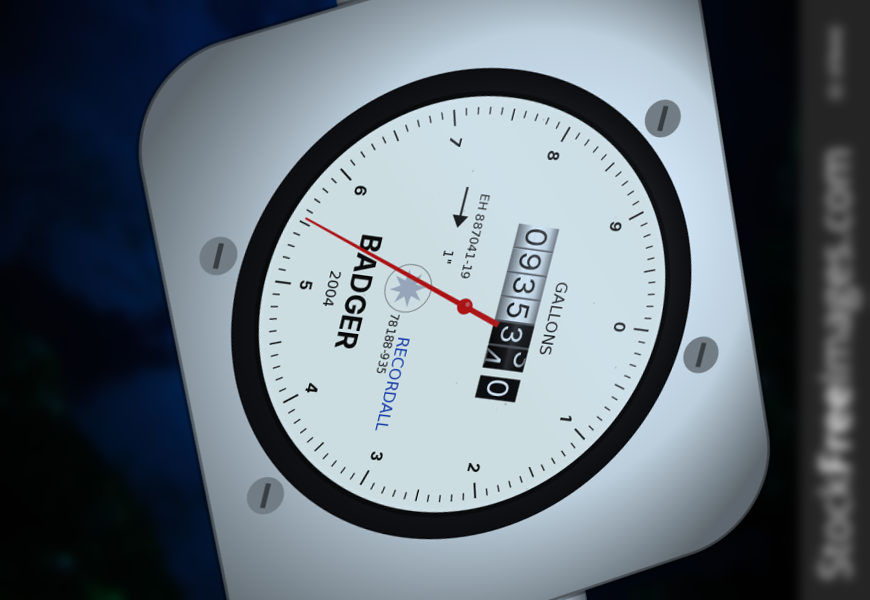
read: 935335.5 gal
